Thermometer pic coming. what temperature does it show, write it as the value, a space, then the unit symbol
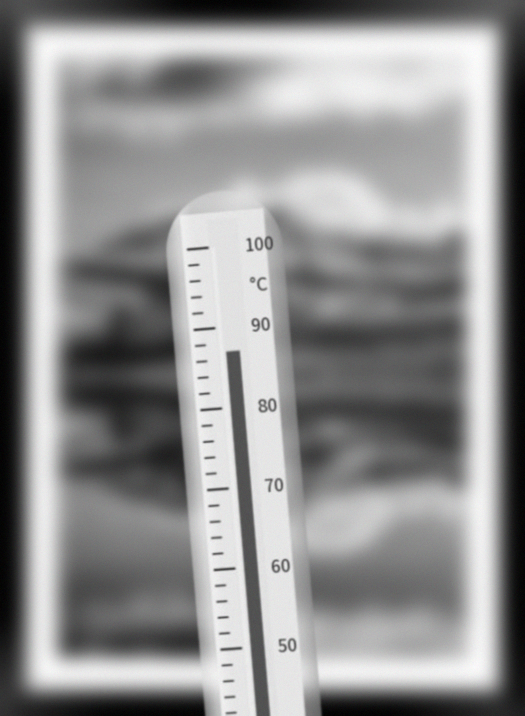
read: 87 °C
